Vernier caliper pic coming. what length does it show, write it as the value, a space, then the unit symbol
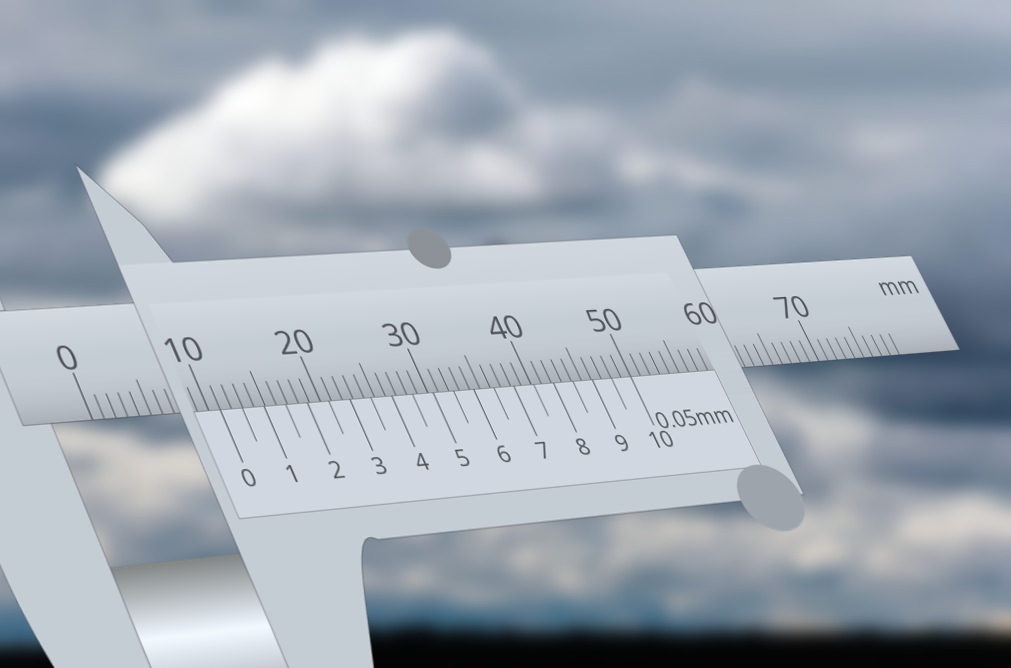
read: 11.0 mm
